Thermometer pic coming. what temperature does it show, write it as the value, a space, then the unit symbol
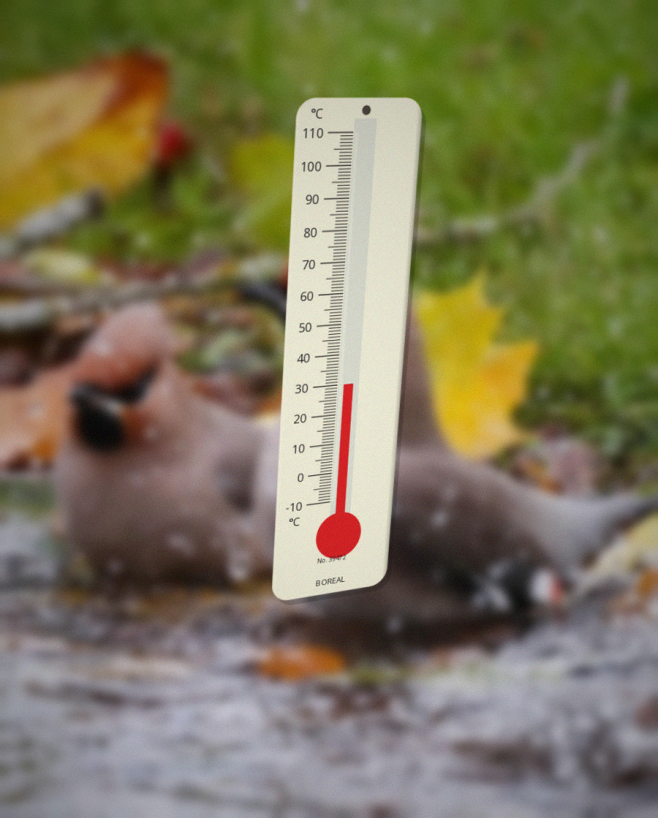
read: 30 °C
